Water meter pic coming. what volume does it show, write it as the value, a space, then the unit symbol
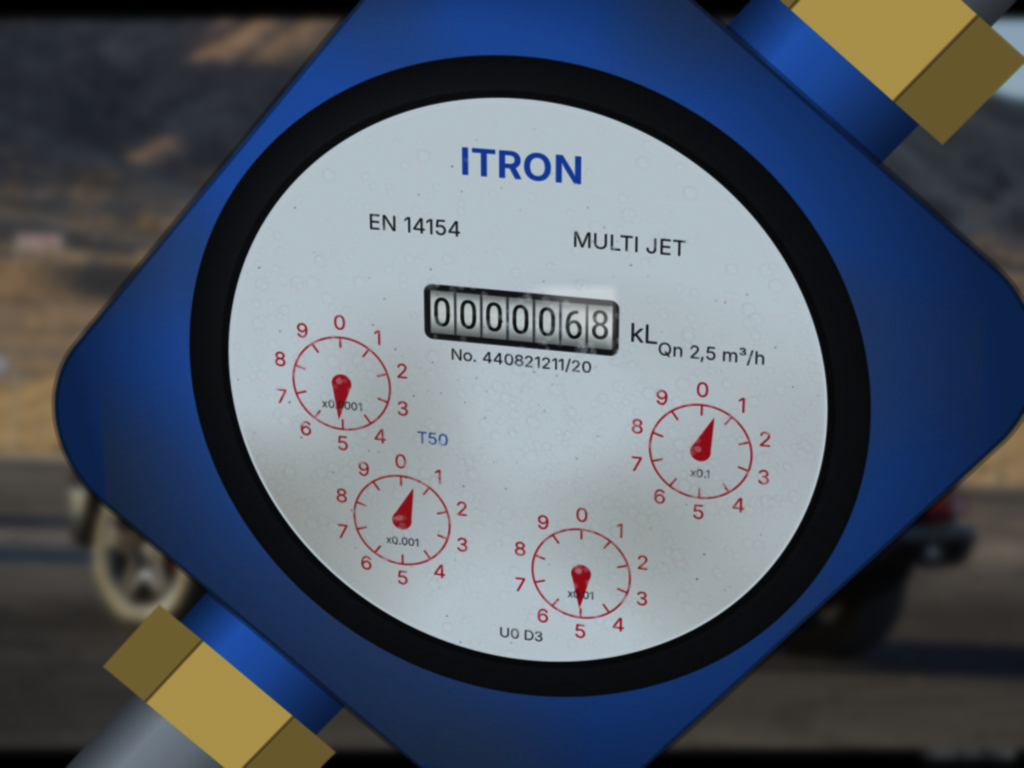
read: 68.0505 kL
